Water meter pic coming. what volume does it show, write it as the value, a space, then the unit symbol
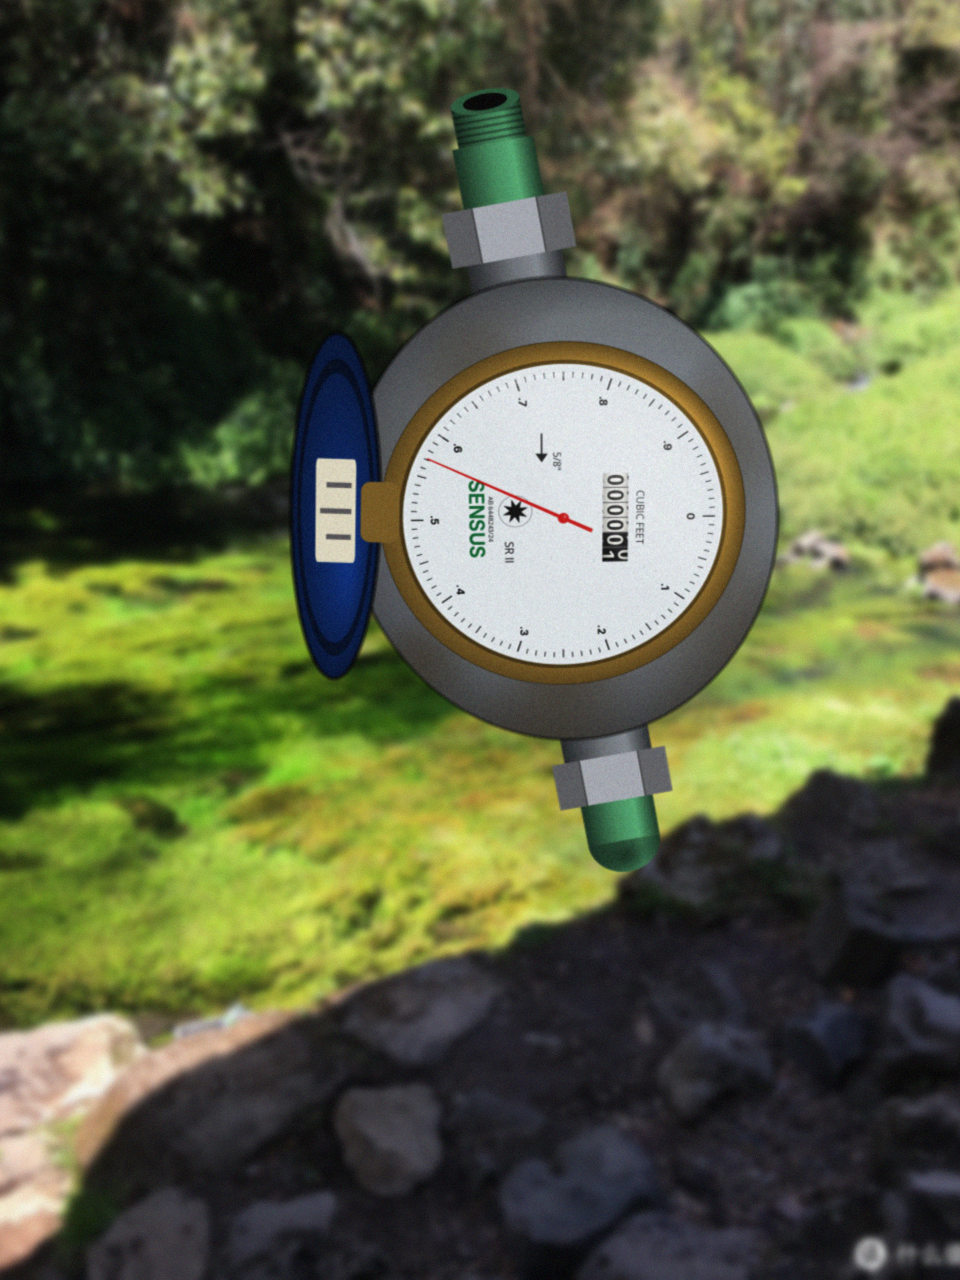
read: 0.57 ft³
